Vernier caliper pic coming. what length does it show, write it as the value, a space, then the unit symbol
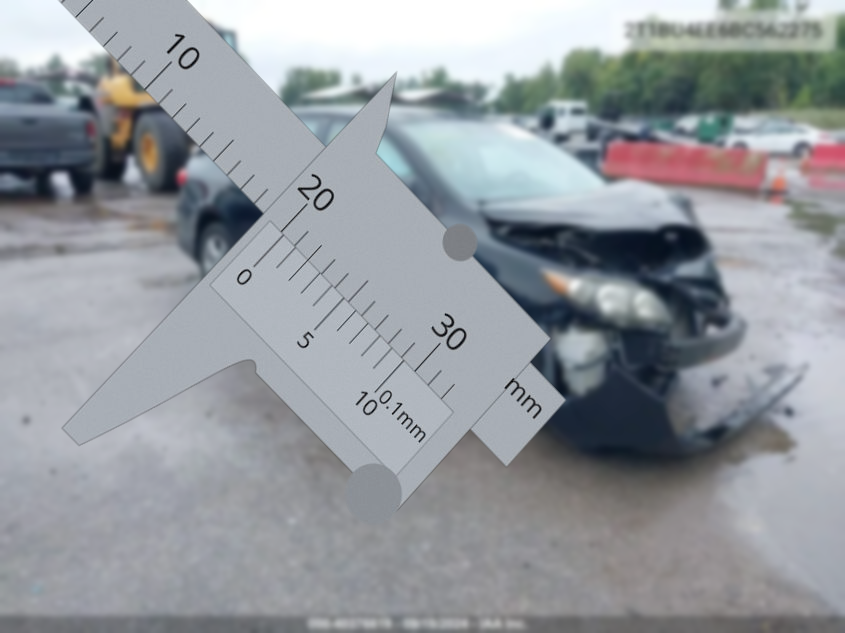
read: 20.2 mm
